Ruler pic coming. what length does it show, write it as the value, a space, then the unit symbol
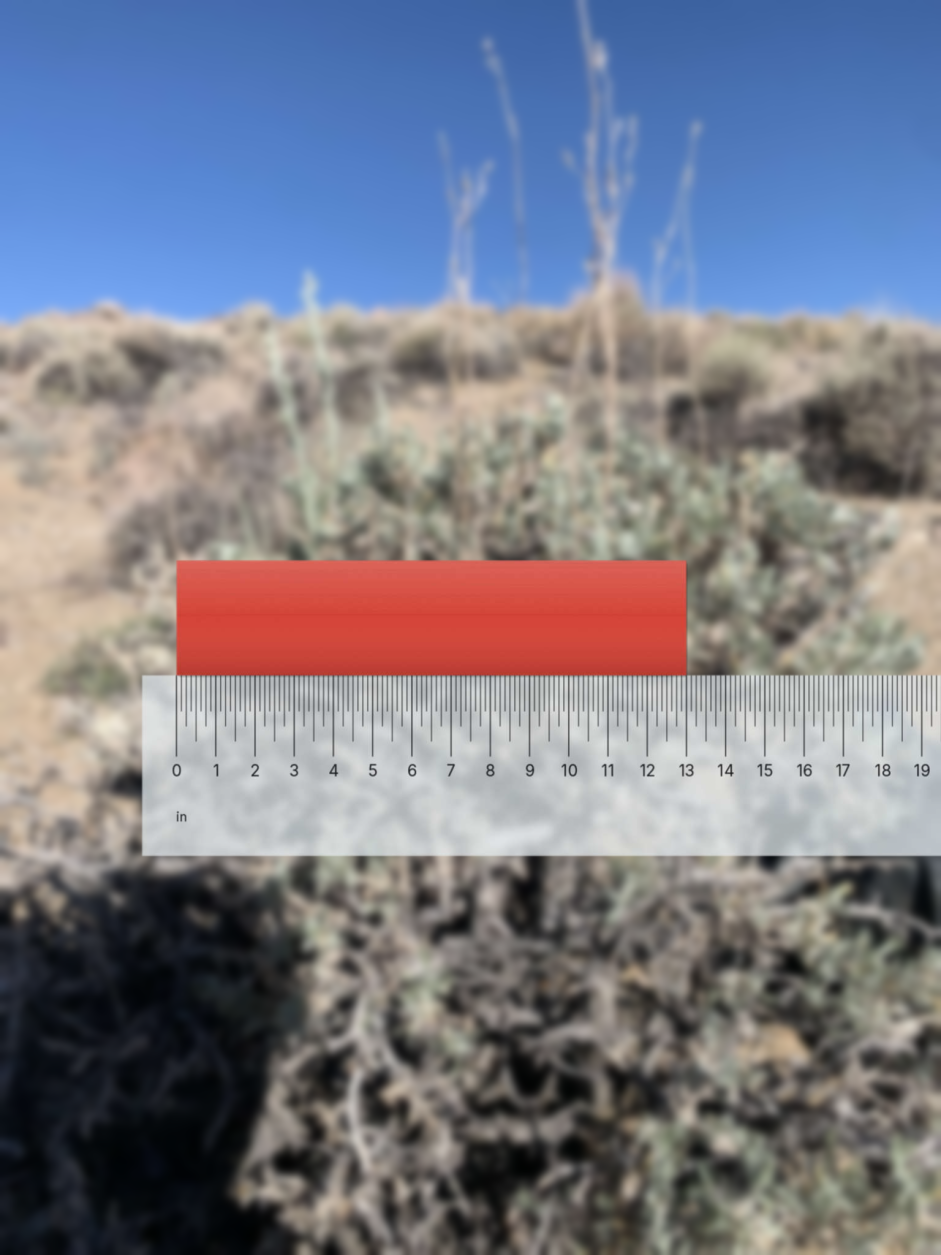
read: 13 in
